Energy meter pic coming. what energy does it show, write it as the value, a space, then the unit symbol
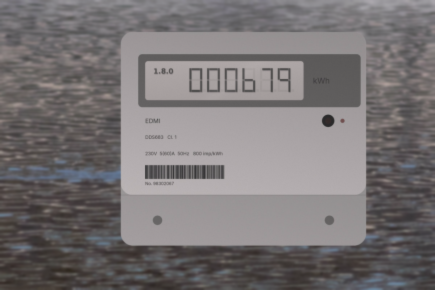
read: 679 kWh
